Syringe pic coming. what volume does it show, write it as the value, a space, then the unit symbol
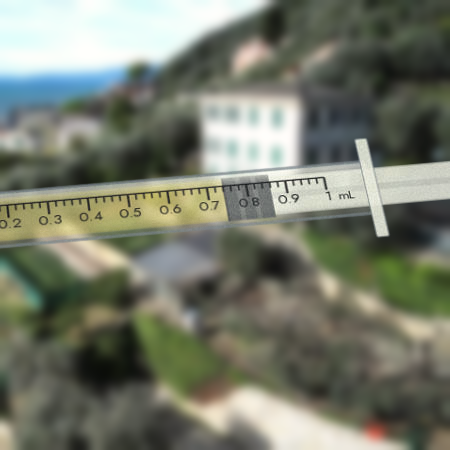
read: 0.74 mL
